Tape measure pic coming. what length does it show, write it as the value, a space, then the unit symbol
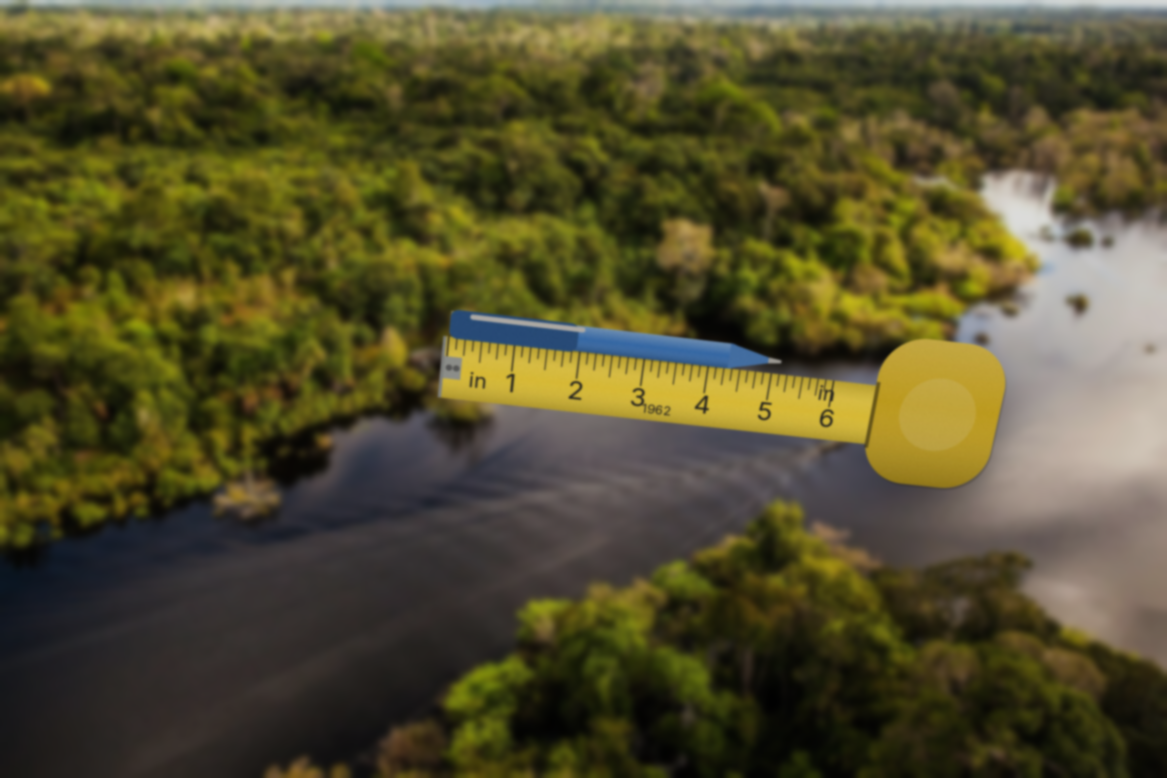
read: 5.125 in
